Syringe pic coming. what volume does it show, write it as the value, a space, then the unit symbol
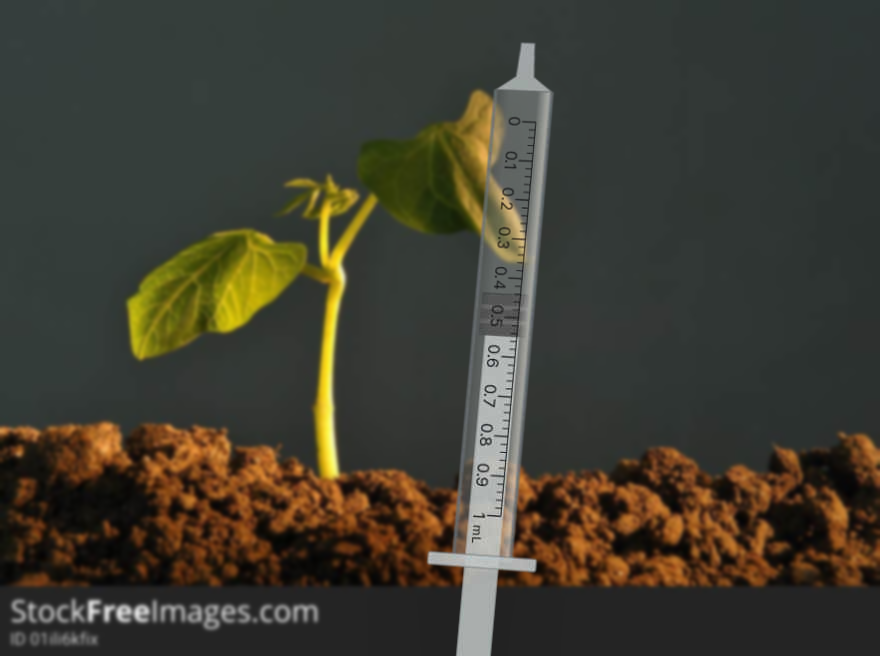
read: 0.44 mL
